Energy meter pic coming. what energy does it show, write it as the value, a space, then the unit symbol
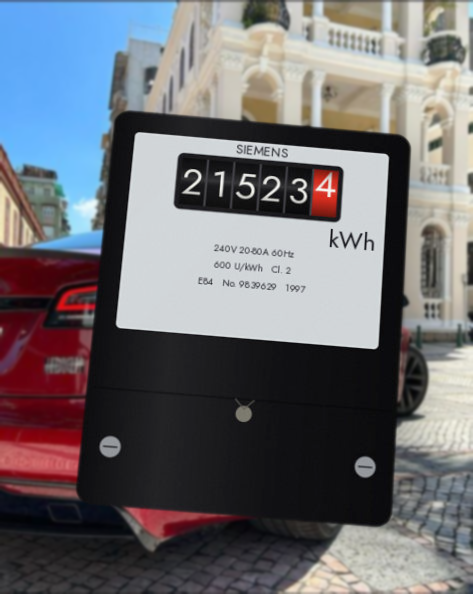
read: 21523.4 kWh
